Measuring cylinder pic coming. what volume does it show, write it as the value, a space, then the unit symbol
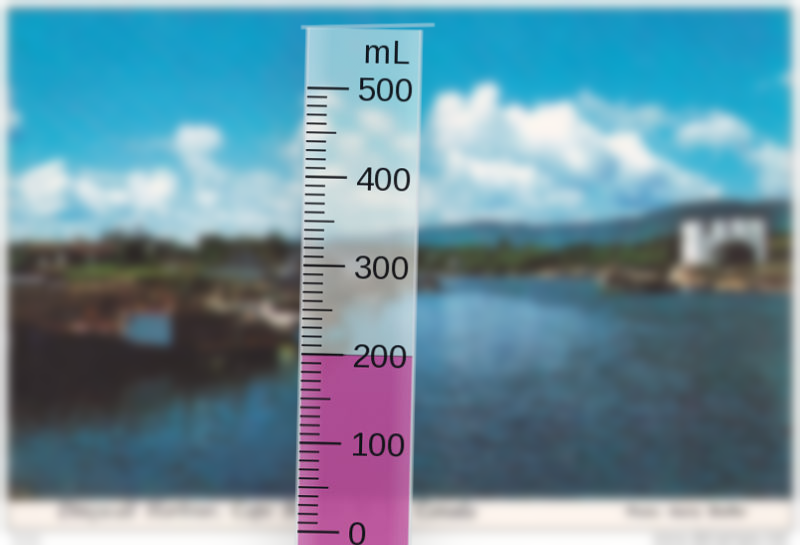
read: 200 mL
